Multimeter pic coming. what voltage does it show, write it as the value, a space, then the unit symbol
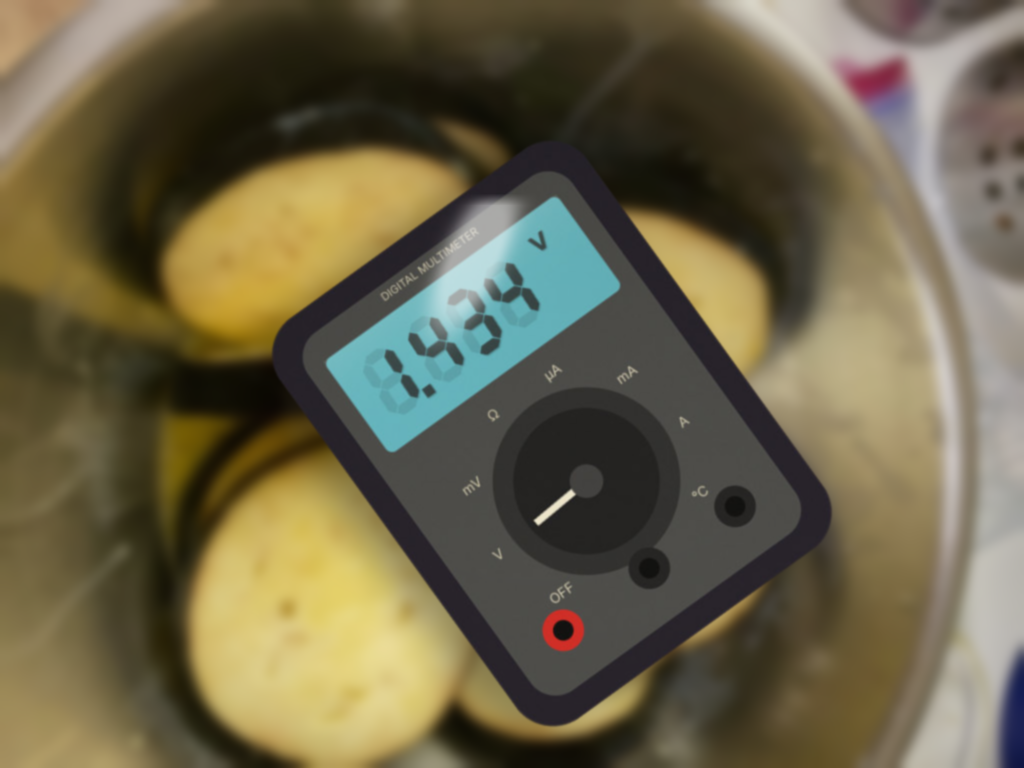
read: 1.434 V
